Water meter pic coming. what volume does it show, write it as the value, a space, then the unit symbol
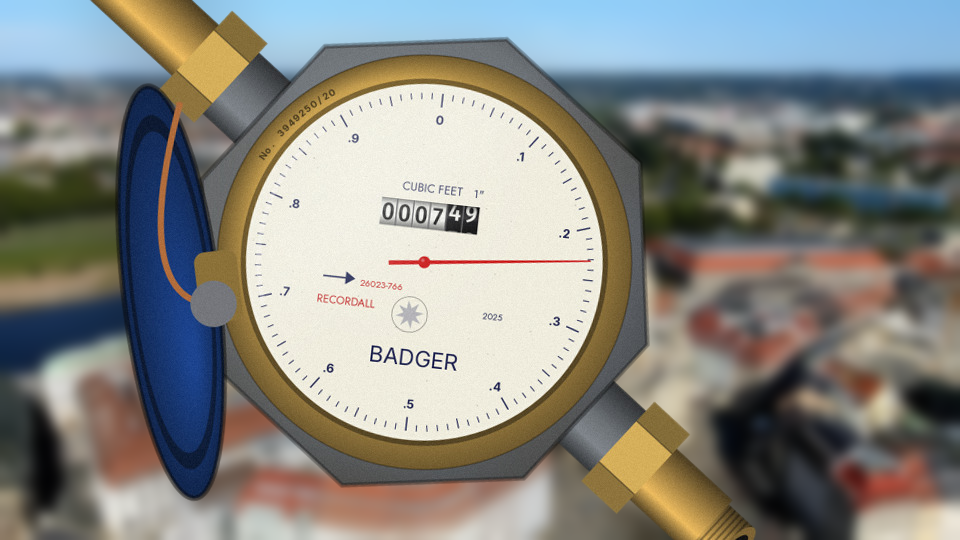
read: 749.23 ft³
